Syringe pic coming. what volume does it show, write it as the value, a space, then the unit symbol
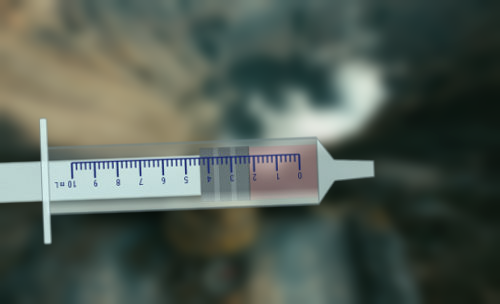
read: 2.2 mL
